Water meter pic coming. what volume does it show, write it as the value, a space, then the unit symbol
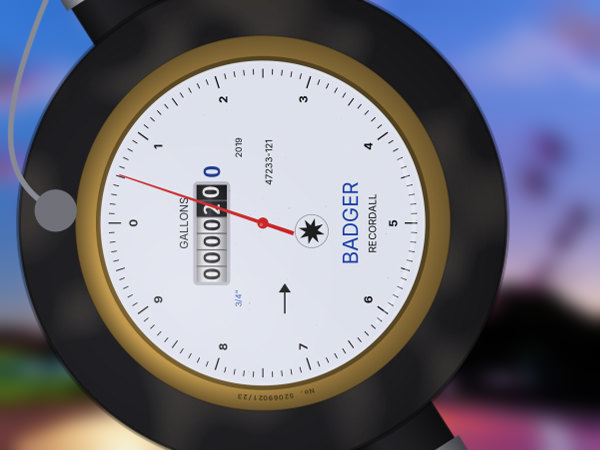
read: 200.5 gal
